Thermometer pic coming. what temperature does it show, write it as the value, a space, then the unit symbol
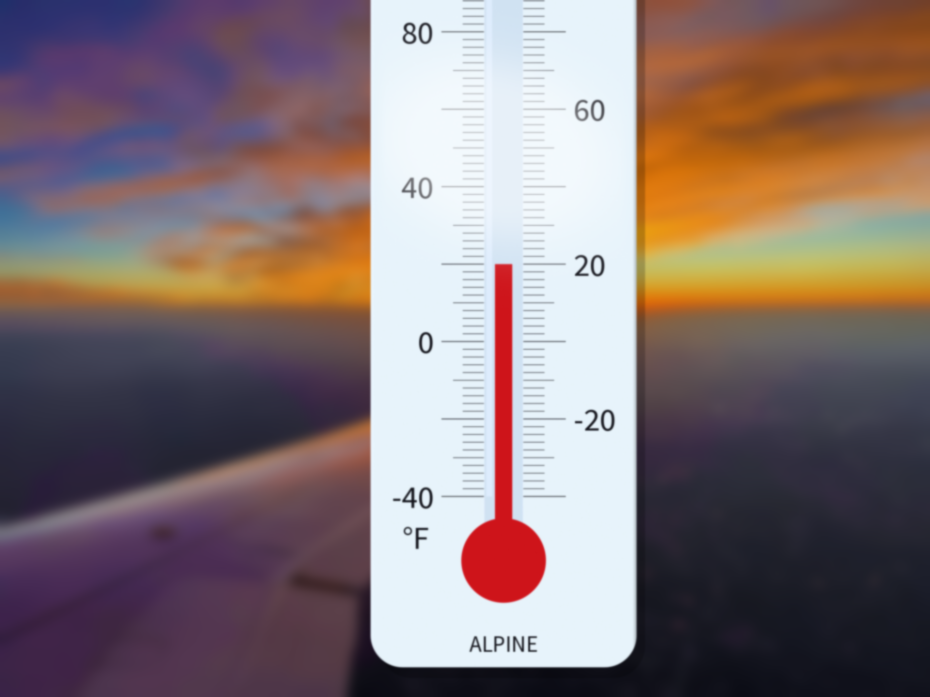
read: 20 °F
